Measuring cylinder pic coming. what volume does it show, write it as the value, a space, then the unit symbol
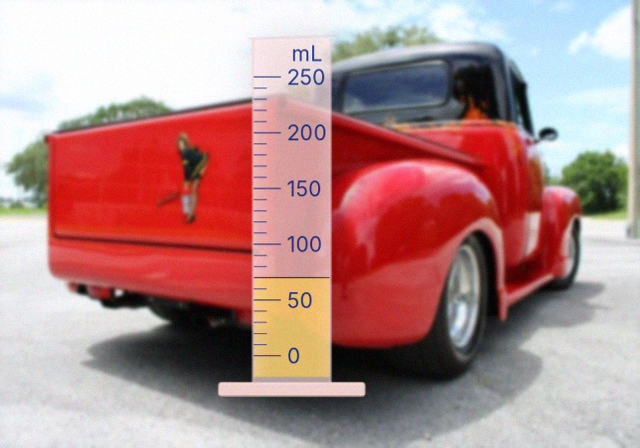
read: 70 mL
